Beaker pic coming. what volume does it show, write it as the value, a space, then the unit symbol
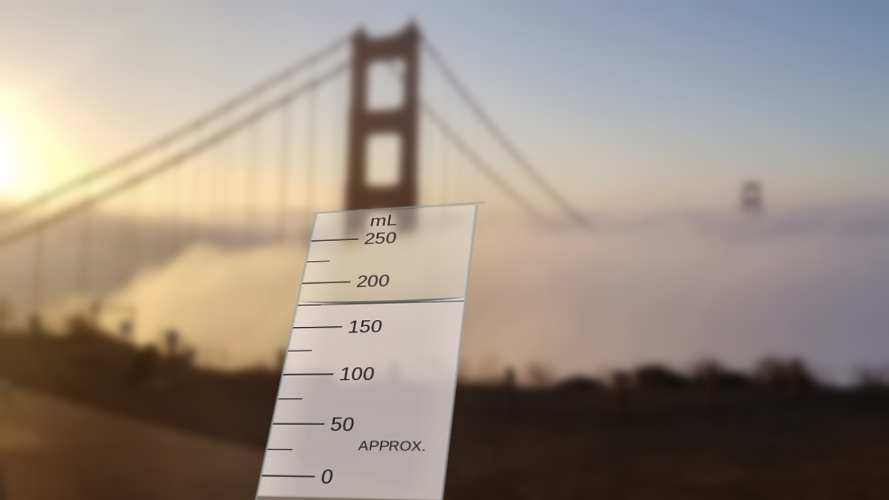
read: 175 mL
